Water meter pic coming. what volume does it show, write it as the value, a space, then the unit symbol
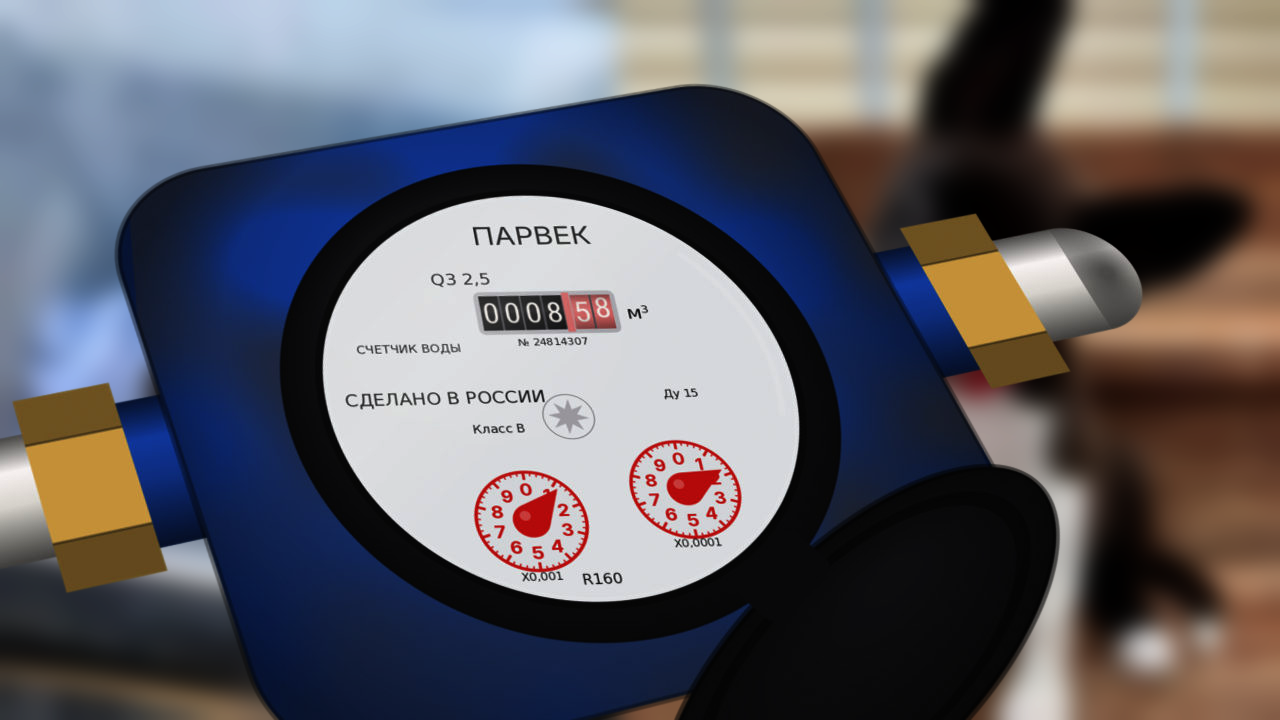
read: 8.5811 m³
